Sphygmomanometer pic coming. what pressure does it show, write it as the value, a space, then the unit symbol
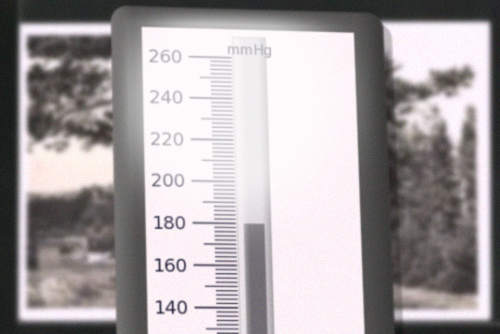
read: 180 mmHg
